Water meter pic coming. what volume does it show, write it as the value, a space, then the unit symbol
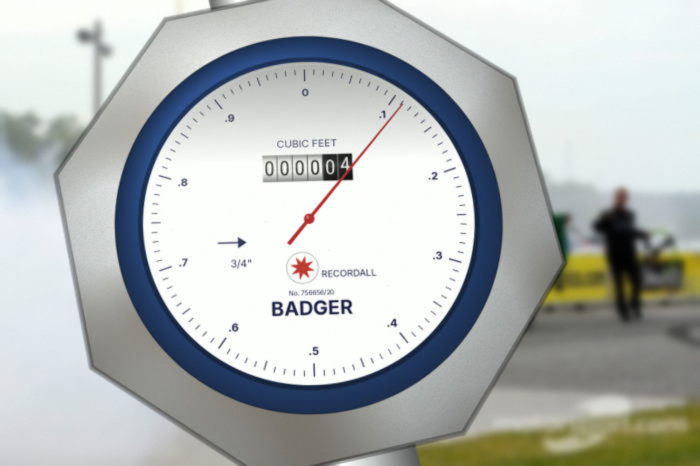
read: 4.11 ft³
